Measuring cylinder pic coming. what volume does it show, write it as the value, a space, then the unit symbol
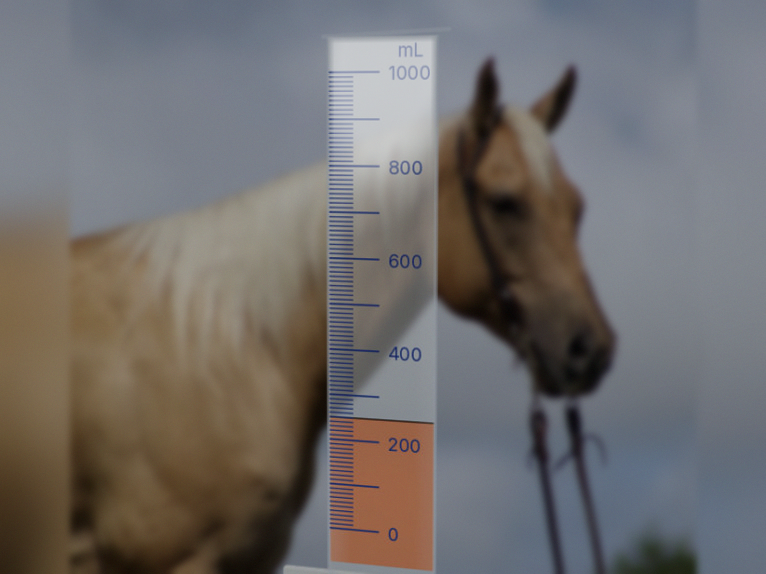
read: 250 mL
